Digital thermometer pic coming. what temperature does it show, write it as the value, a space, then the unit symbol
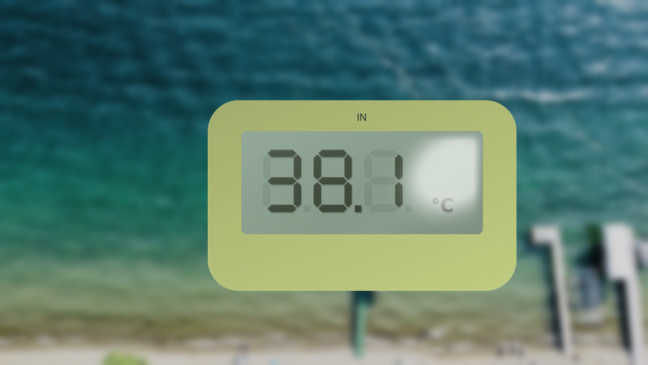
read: 38.1 °C
